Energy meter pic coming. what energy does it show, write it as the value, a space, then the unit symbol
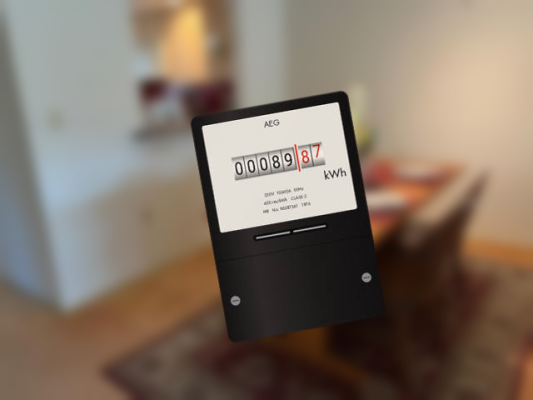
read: 89.87 kWh
